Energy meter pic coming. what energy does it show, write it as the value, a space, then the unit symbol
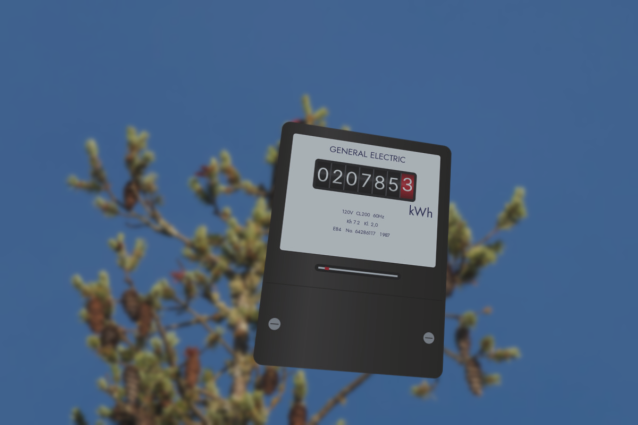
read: 20785.3 kWh
